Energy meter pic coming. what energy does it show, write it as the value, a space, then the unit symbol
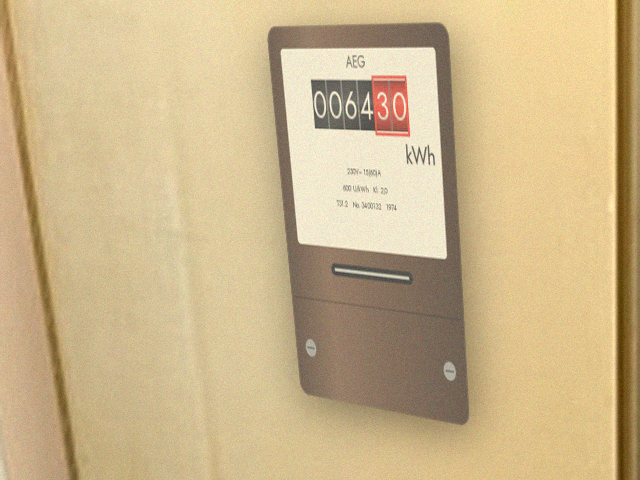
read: 64.30 kWh
